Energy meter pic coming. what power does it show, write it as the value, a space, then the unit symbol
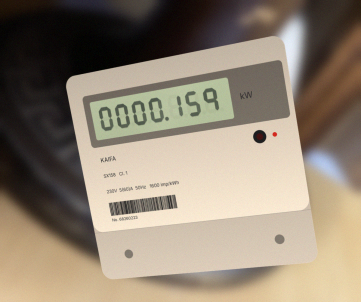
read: 0.159 kW
